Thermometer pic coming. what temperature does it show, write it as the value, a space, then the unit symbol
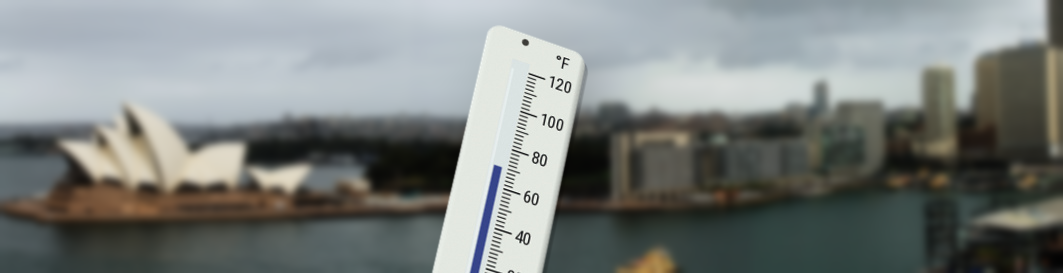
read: 70 °F
